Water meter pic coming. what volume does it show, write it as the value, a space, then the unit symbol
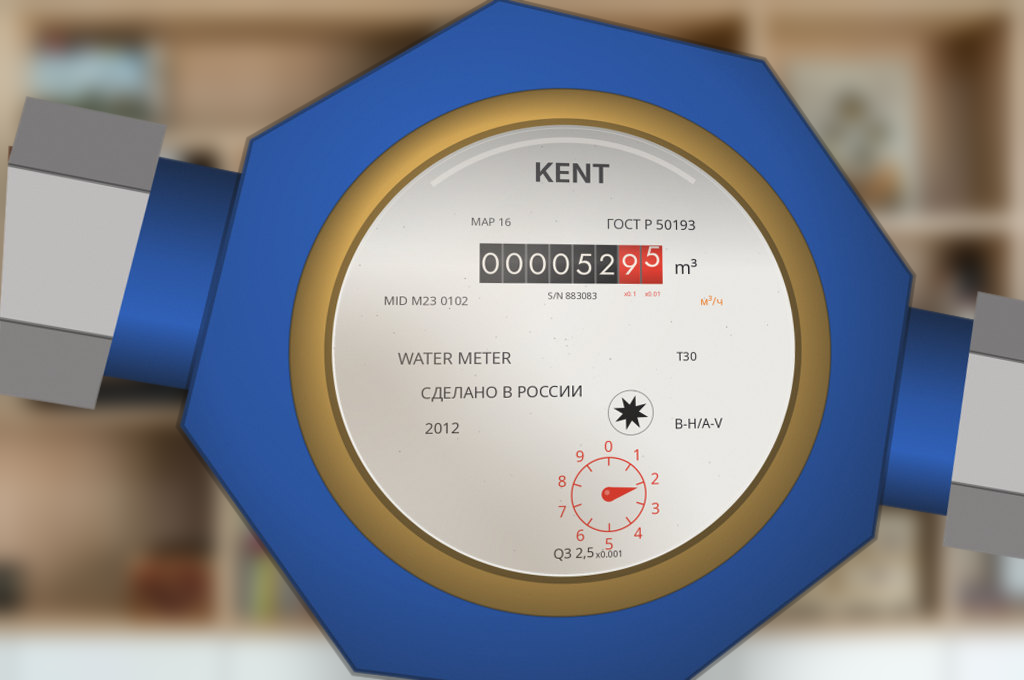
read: 52.952 m³
